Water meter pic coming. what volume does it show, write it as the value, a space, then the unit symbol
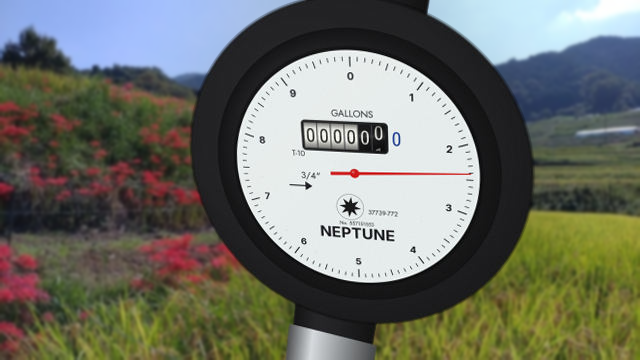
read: 2.4 gal
